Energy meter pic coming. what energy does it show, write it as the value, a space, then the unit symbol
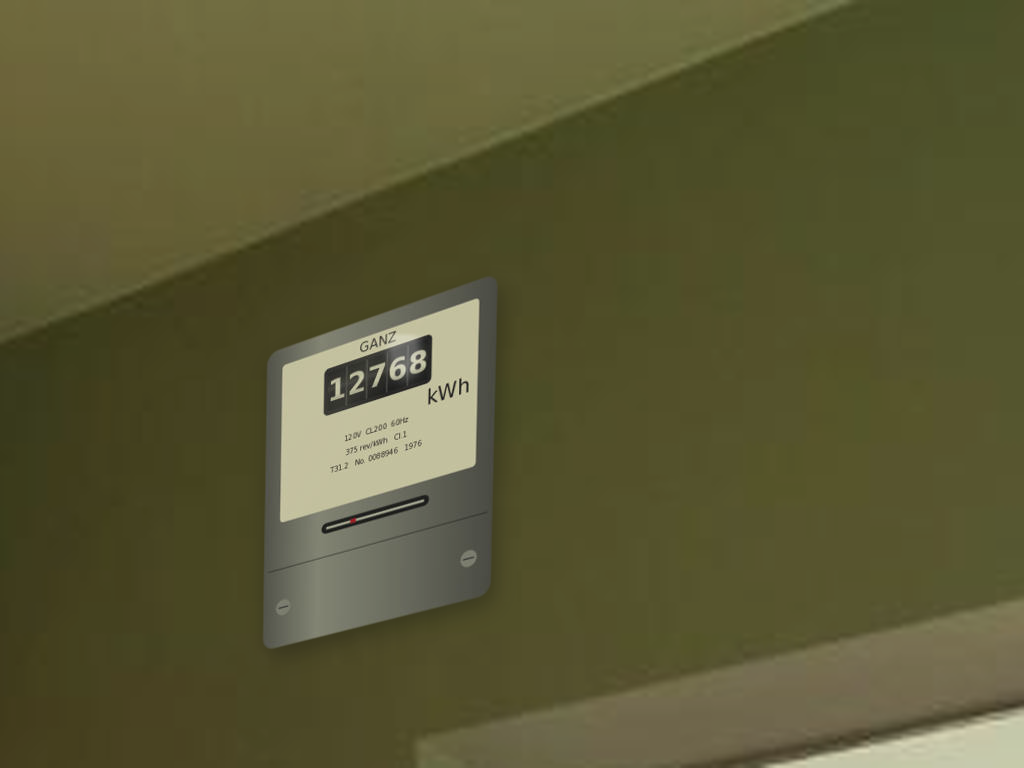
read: 12768 kWh
